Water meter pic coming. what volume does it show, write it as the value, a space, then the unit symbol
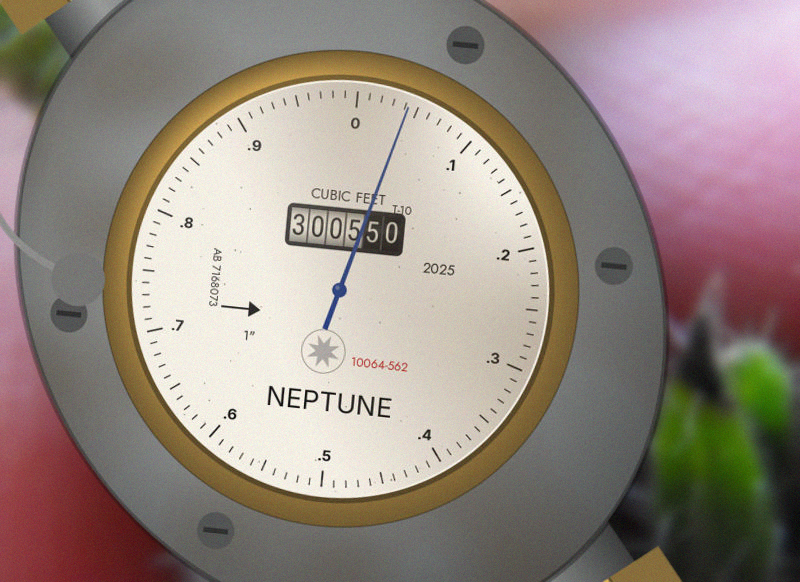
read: 300550.04 ft³
